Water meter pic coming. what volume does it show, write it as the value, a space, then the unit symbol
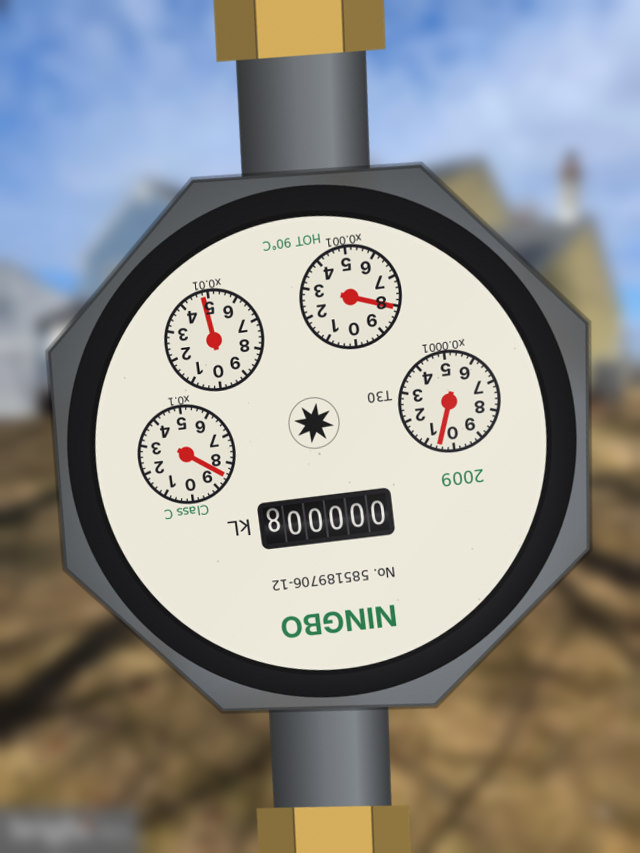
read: 7.8480 kL
